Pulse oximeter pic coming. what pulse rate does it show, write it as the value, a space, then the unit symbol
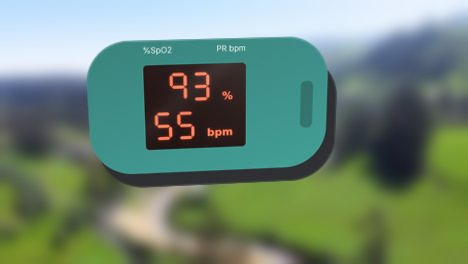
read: 55 bpm
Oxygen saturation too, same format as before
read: 93 %
